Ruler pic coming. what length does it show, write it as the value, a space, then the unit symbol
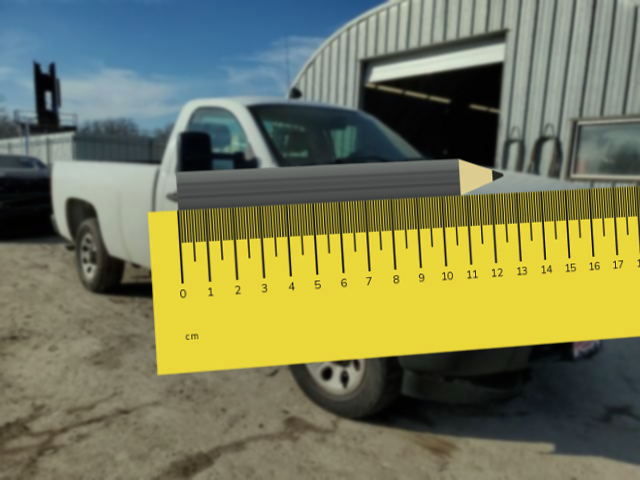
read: 12.5 cm
